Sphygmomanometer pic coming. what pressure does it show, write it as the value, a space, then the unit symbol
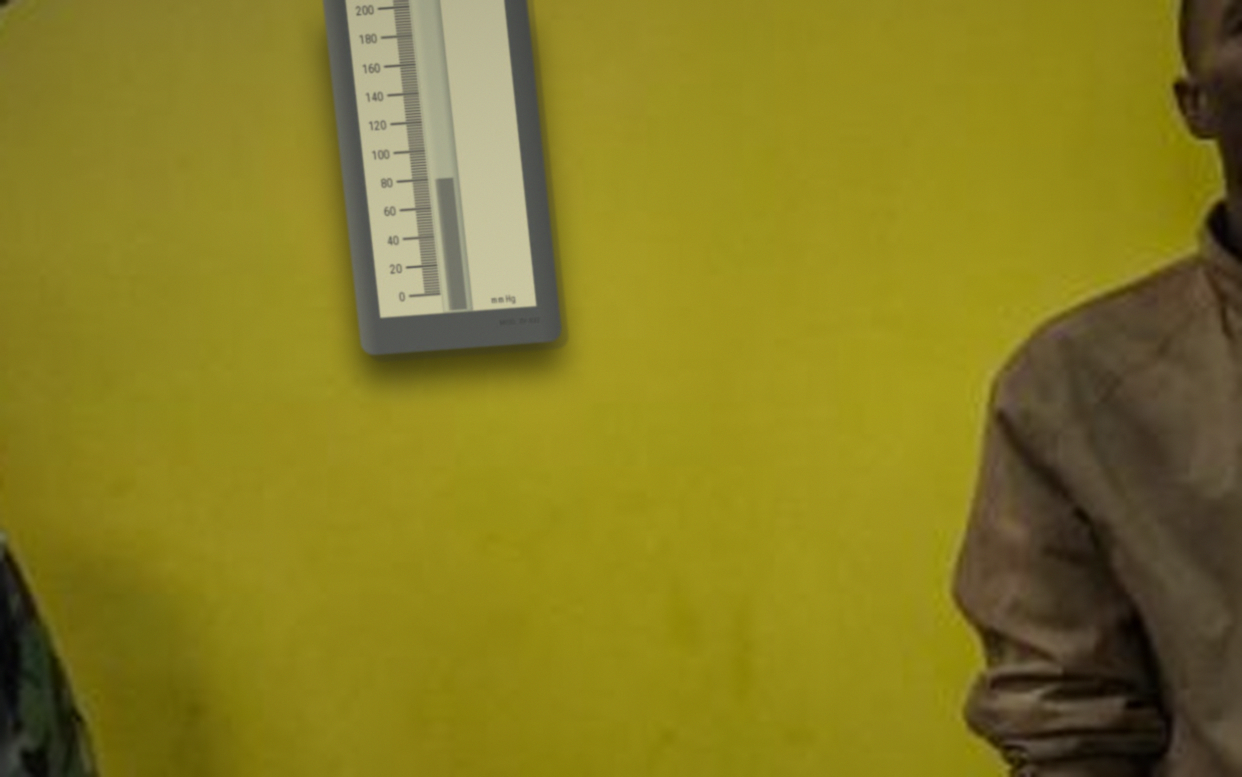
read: 80 mmHg
